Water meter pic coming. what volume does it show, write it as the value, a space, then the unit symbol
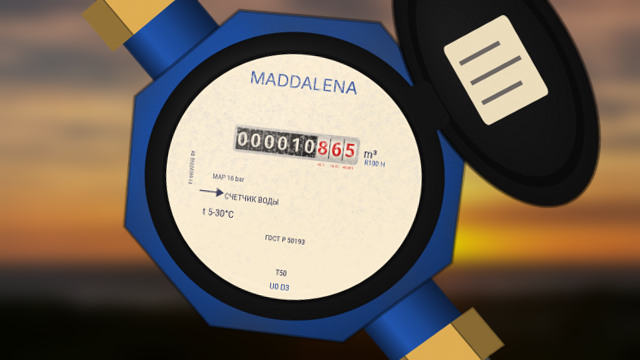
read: 10.865 m³
